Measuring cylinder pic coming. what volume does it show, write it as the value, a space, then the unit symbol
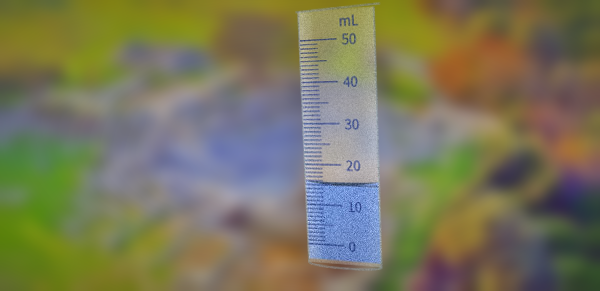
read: 15 mL
